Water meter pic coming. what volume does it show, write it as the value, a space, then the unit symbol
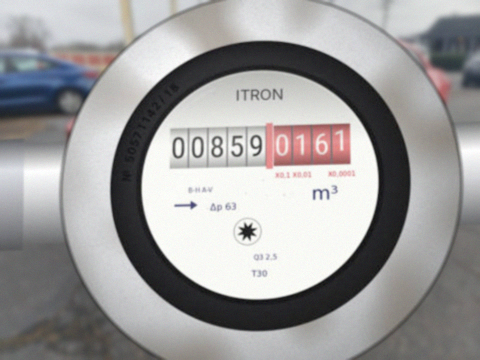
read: 859.0161 m³
